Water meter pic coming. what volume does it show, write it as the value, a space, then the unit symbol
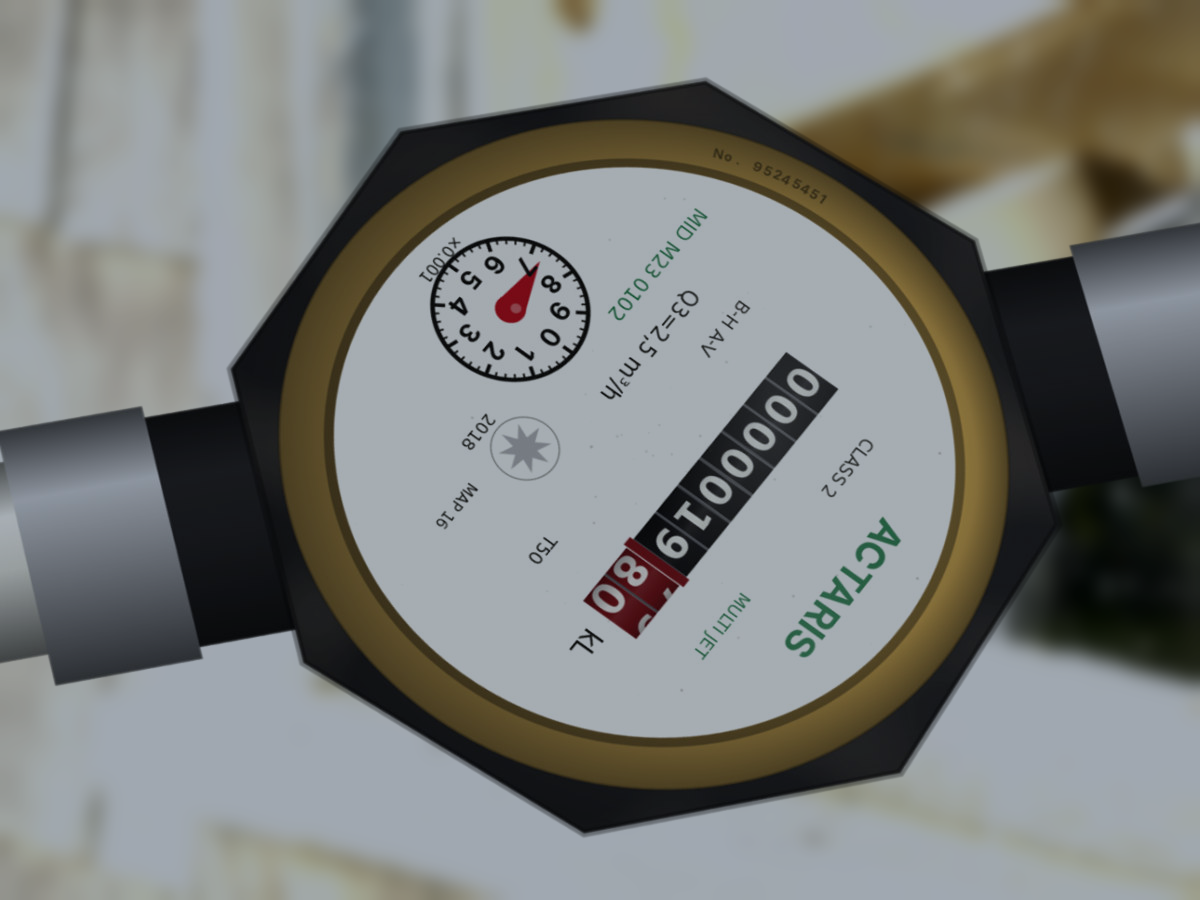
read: 19.797 kL
